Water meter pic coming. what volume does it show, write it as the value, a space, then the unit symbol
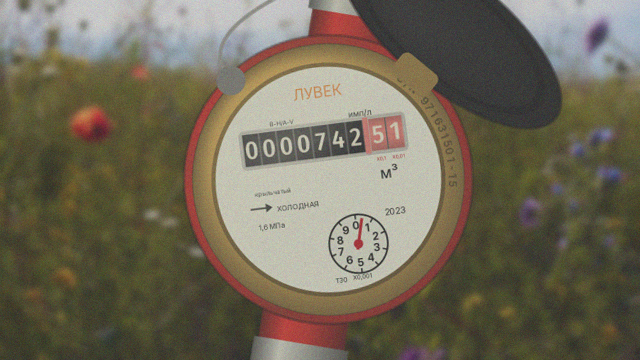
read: 742.510 m³
